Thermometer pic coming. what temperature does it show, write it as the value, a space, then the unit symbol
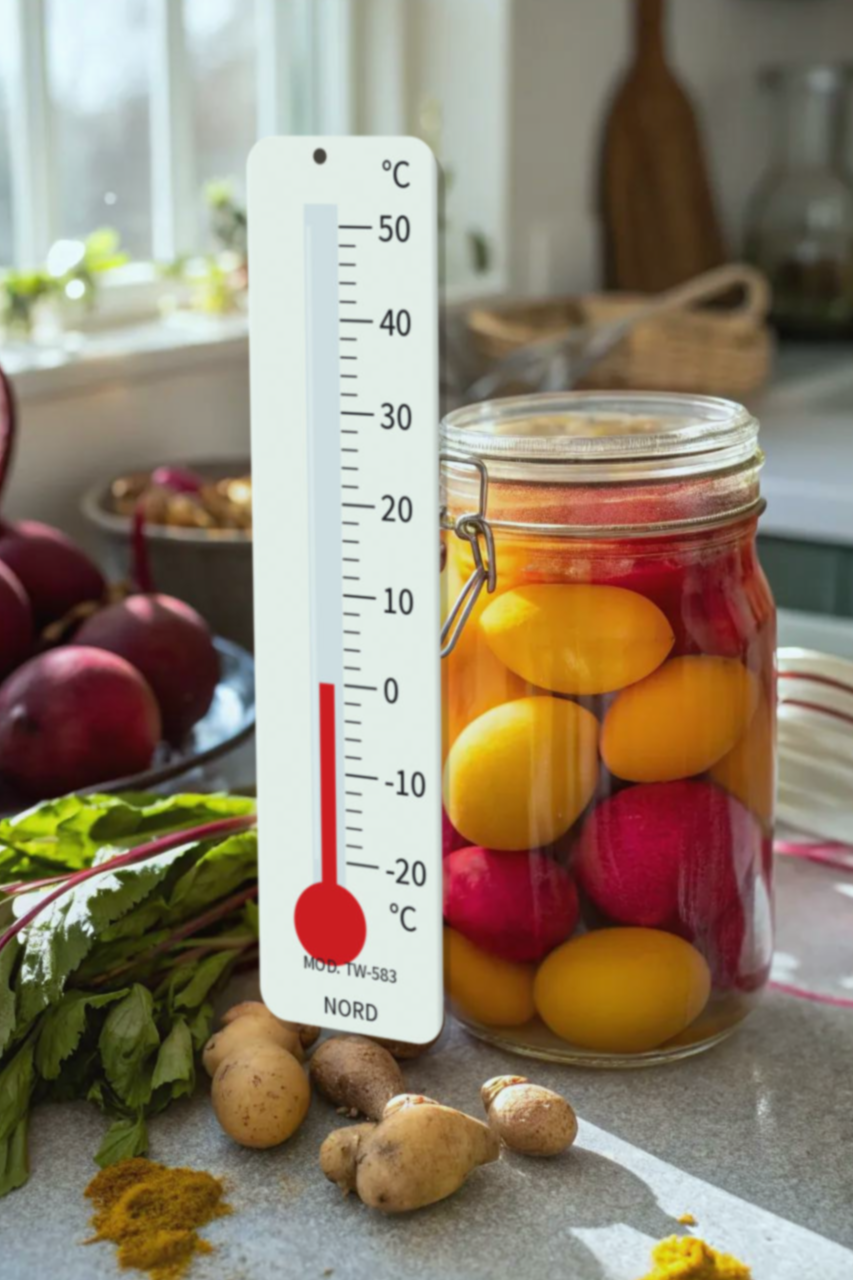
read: 0 °C
